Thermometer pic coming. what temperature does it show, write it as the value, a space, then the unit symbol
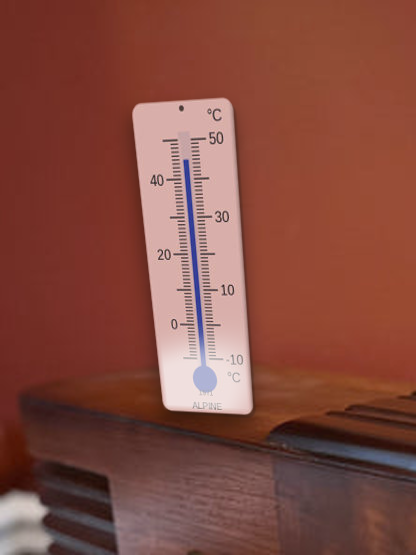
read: 45 °C
